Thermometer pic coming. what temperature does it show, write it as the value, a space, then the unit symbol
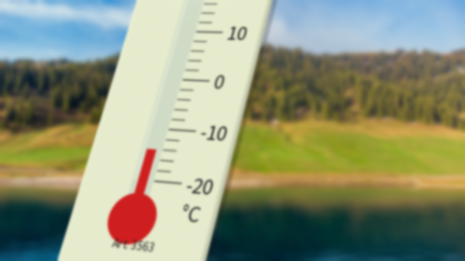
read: -14 °C
